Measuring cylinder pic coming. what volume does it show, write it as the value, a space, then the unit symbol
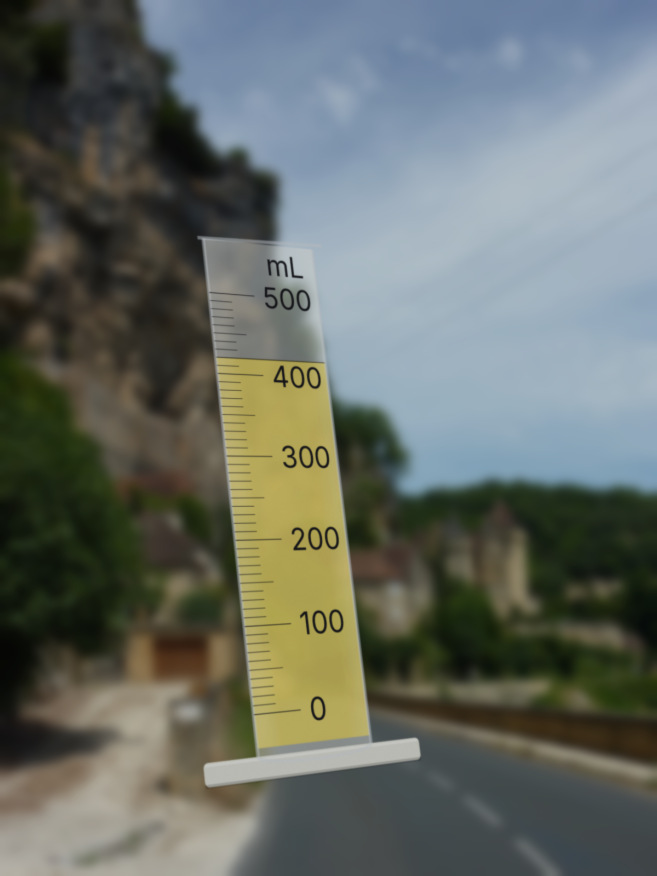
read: 420 mL
